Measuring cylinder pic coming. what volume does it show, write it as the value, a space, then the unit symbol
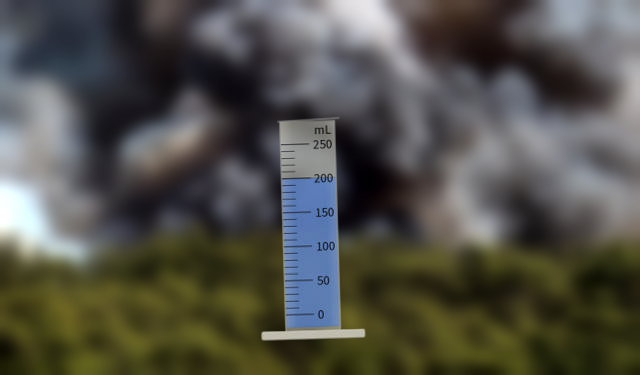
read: 200 mL
